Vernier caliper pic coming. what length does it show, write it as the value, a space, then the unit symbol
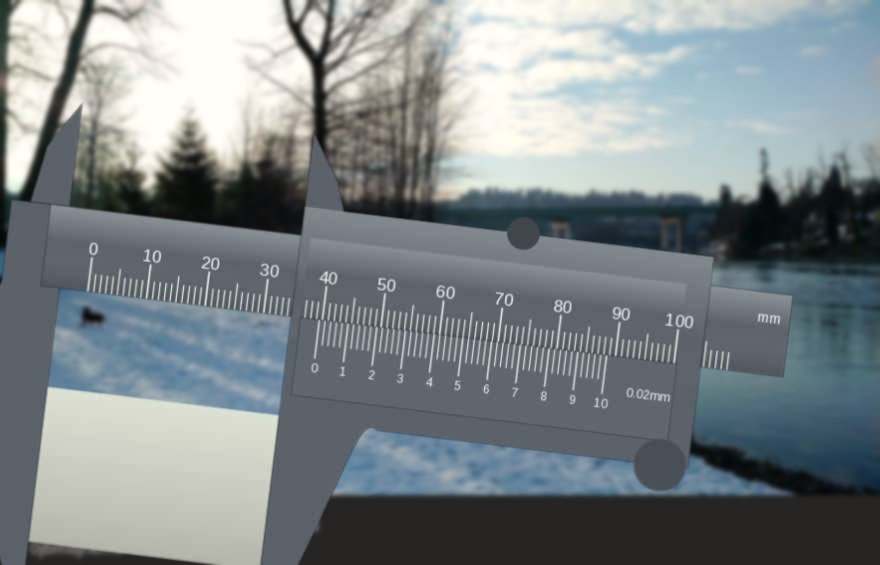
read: 39.5 mm
